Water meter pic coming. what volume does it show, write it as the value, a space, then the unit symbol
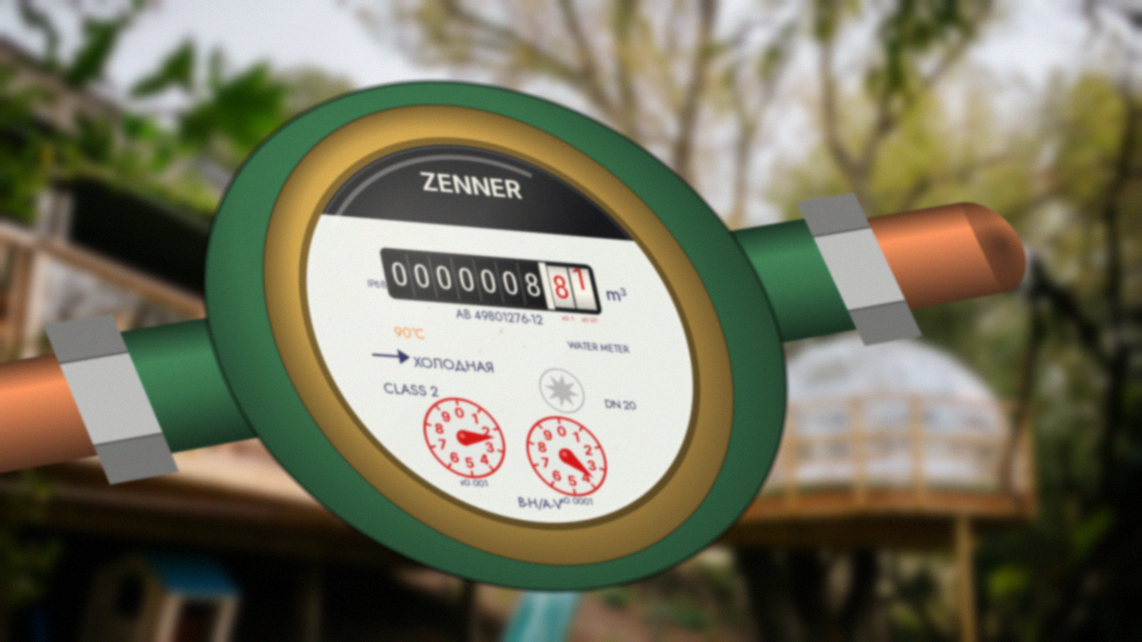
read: 8.8123 m³
